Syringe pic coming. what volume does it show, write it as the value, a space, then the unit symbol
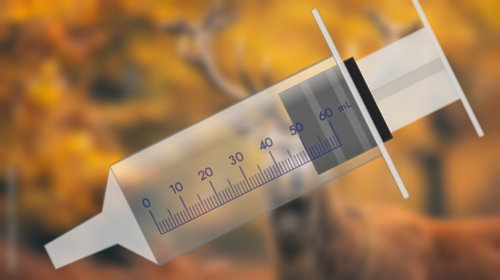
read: 50 mL
